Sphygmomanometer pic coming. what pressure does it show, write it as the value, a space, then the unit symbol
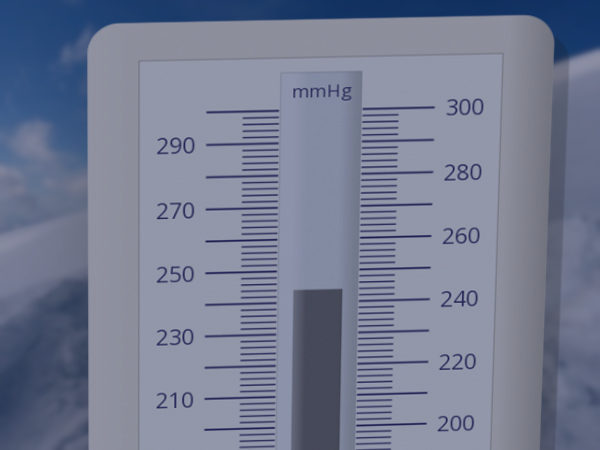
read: 244 mmHg
